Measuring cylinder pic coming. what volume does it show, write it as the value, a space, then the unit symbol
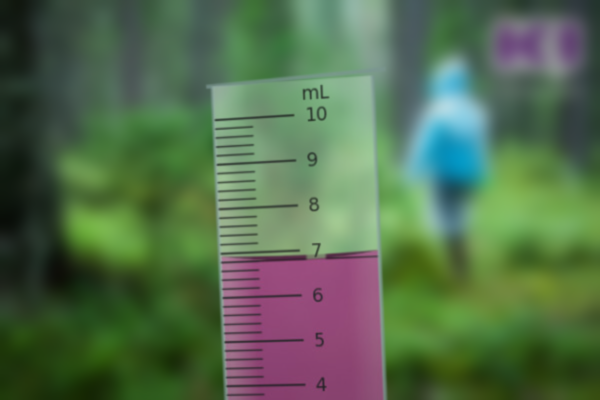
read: 6.8 mL
